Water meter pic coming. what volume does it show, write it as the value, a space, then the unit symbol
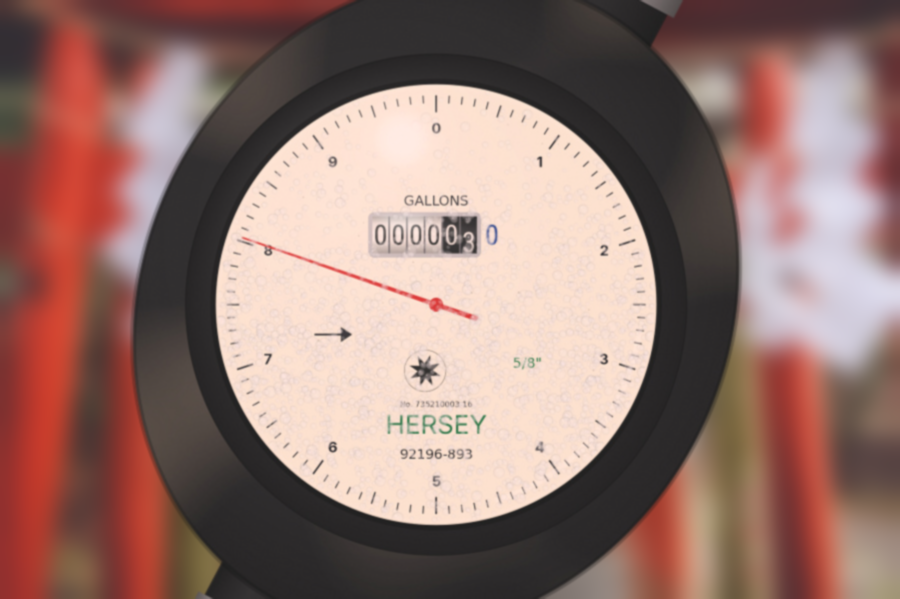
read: 28.0 gal
